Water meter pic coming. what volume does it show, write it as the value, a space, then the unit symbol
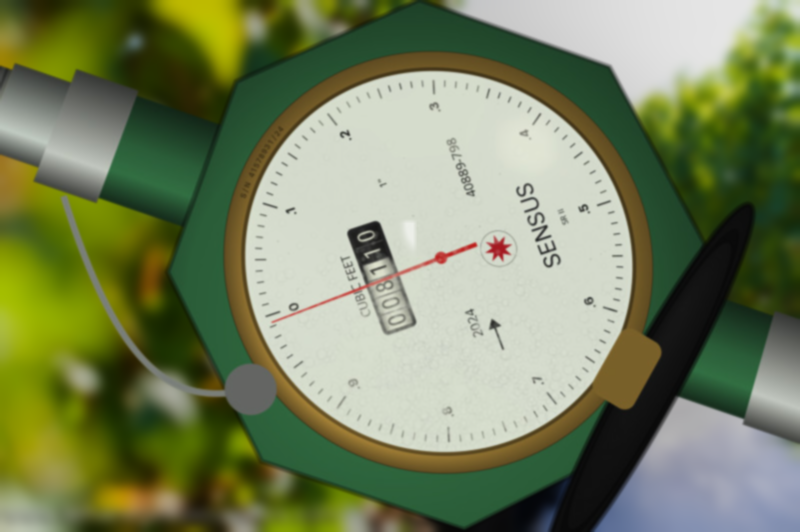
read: 8109.99 ft³
